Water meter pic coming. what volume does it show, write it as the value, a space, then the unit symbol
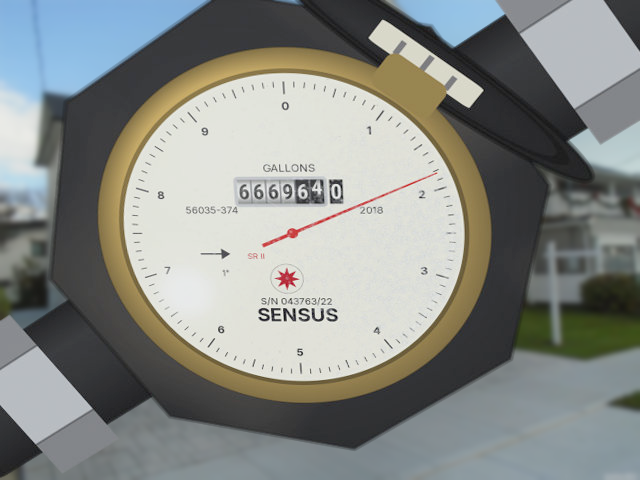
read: 6669641.8 gal
